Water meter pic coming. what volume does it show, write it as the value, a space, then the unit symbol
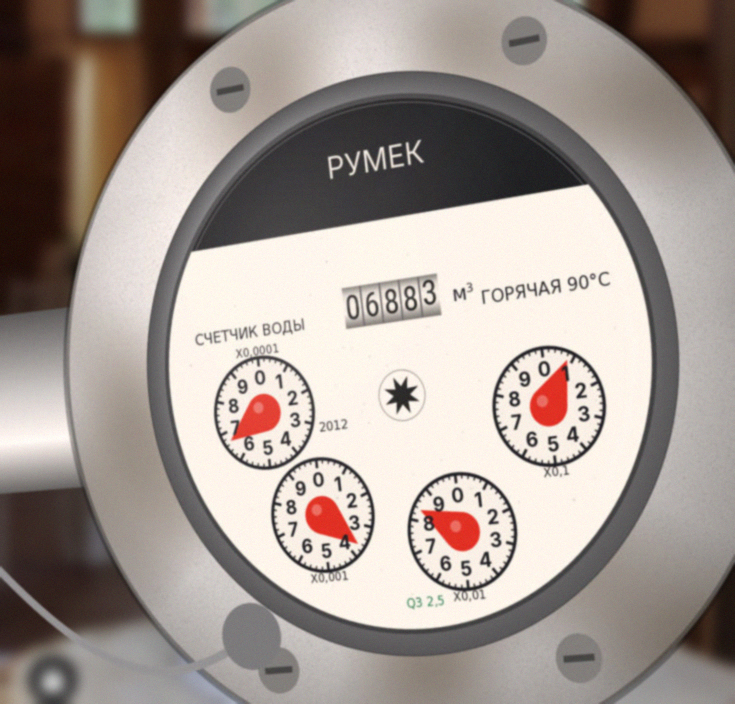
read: 6883.0836 m³
